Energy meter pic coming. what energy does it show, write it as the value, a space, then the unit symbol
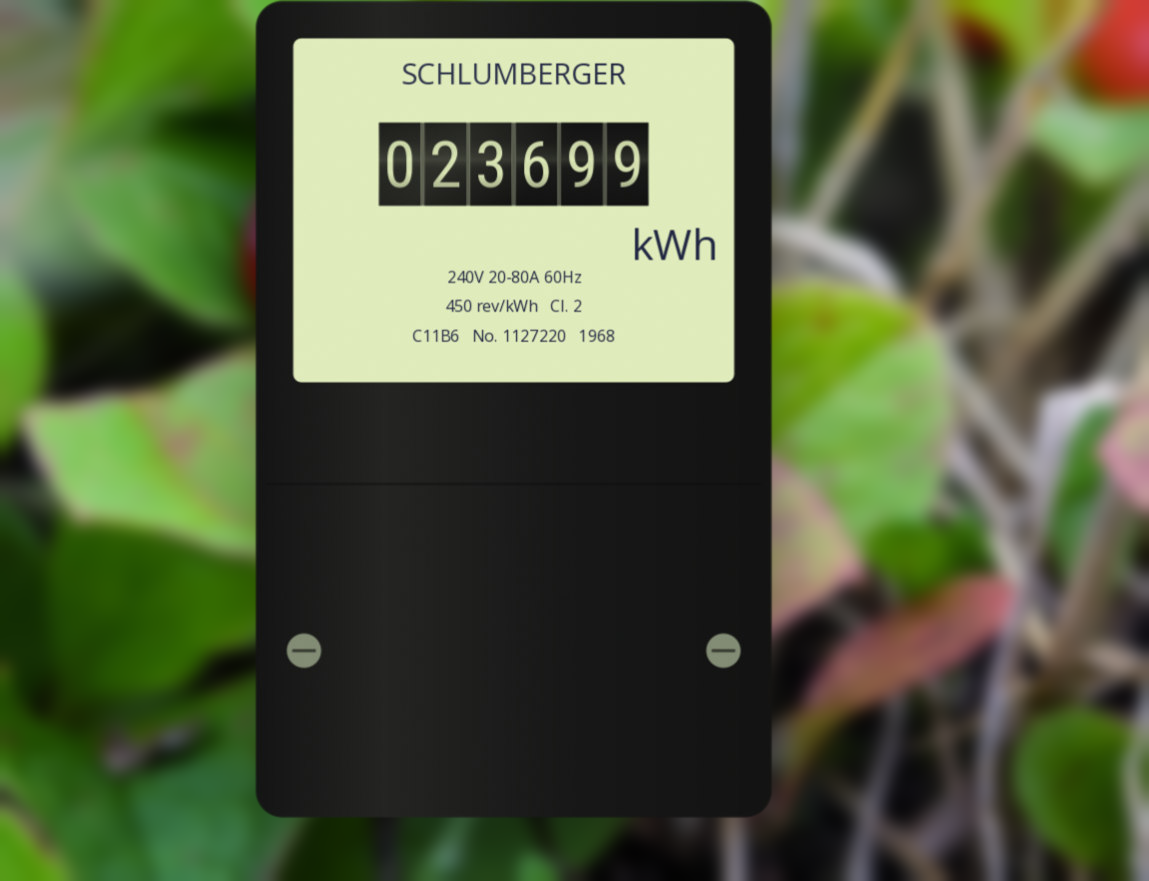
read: 23699 kWh
